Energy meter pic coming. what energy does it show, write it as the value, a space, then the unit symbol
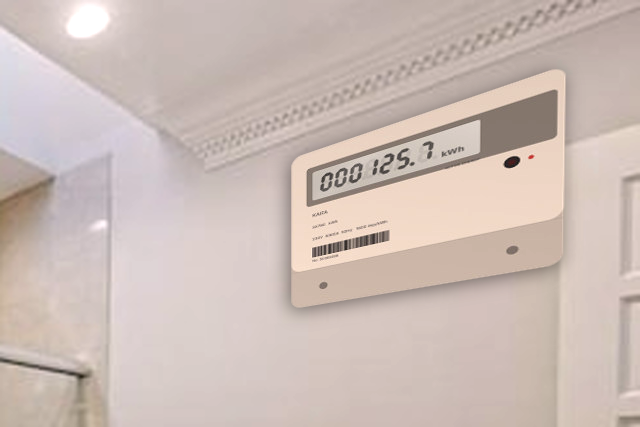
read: 125.7 kWh
